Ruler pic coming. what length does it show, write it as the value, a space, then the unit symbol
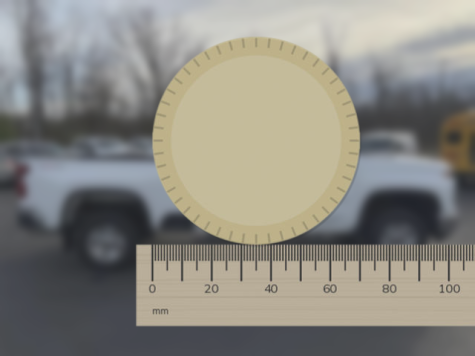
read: 70 mm
